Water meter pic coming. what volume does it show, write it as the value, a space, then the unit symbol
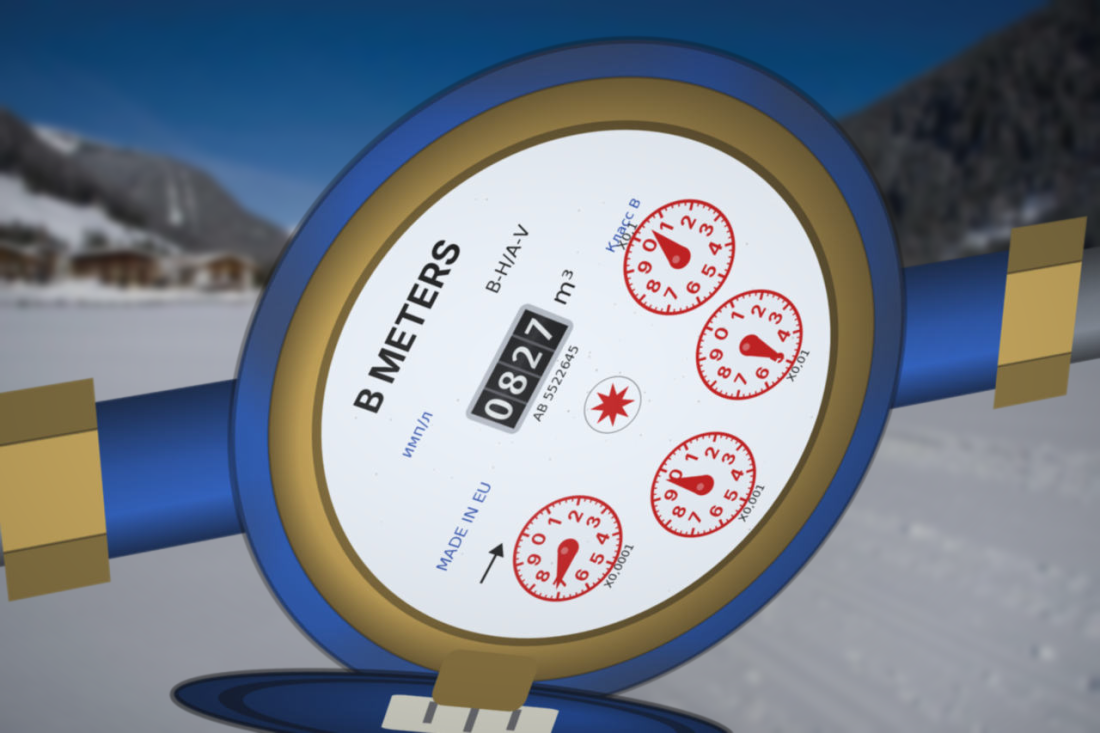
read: 827.0497 m³
